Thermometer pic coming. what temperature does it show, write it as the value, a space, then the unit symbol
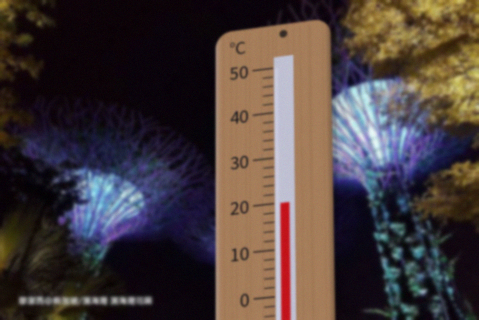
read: 20 °C
